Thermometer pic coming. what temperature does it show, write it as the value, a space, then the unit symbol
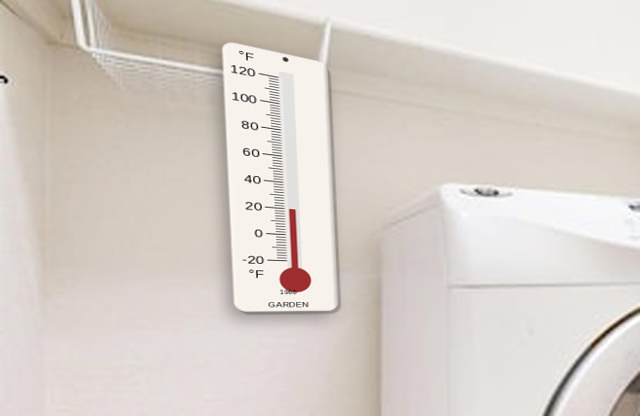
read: 20 °F
